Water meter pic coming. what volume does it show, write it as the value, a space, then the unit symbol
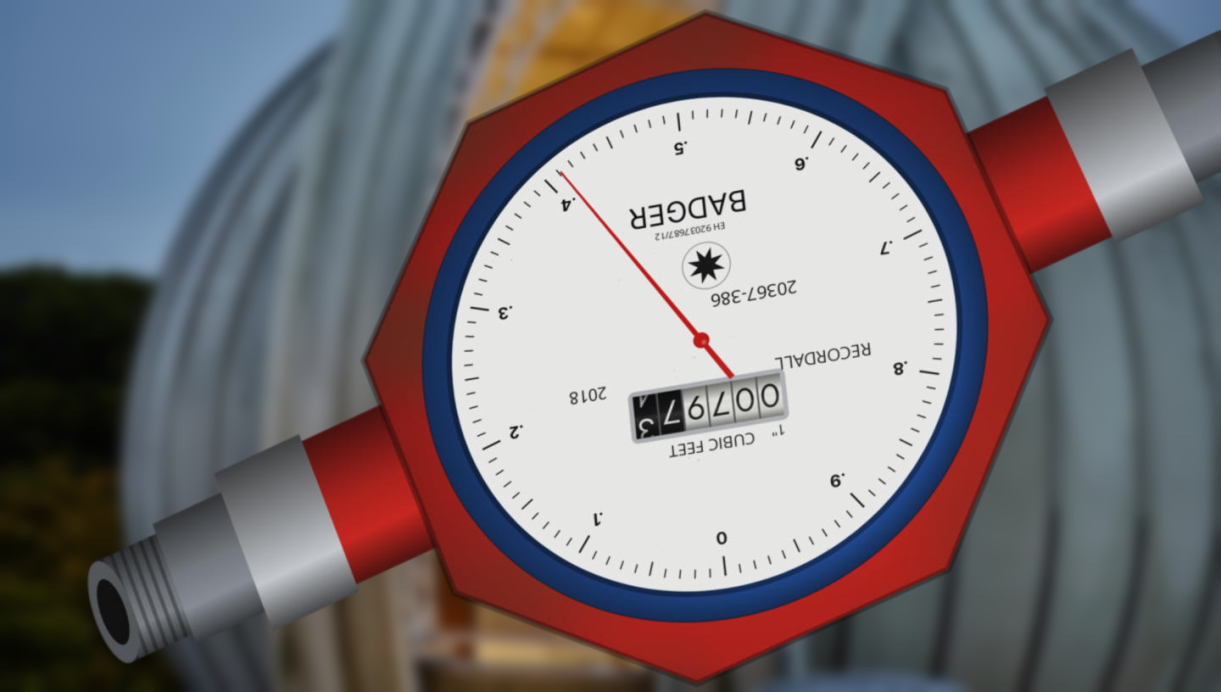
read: 7973.41 ft³
